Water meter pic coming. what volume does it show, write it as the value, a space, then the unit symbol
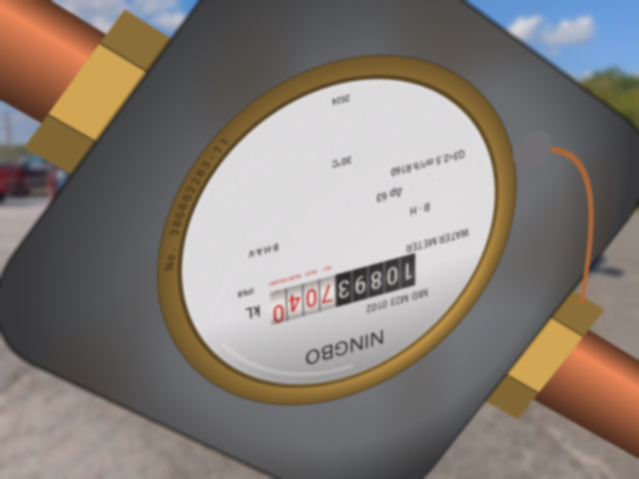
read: 10893.7040 kL
